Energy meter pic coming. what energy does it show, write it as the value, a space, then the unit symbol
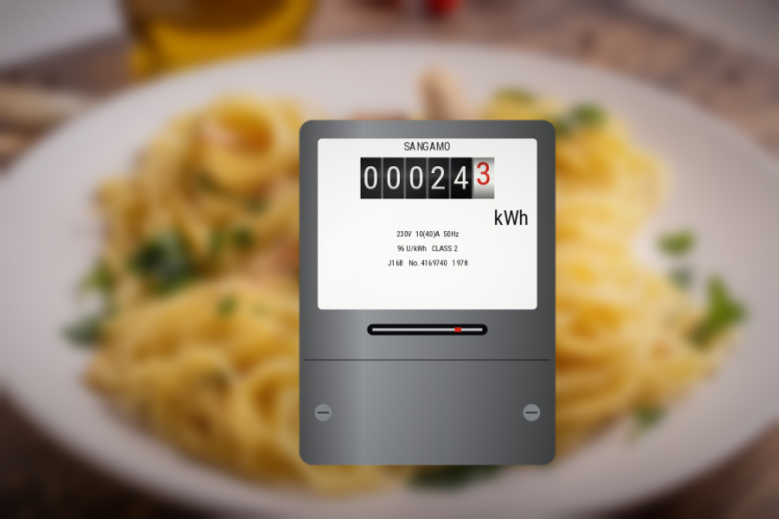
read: 24.3 kWh
